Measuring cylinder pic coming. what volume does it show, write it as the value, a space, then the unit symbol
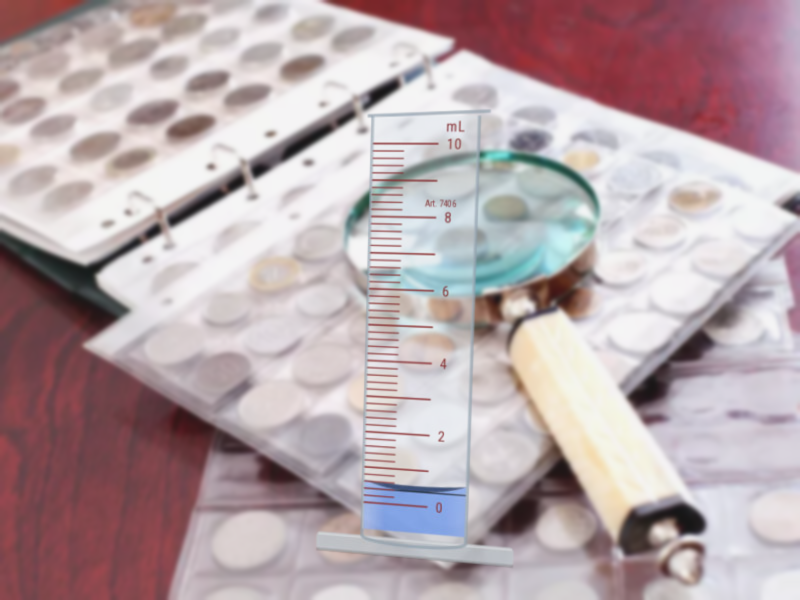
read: 0.4 mL
